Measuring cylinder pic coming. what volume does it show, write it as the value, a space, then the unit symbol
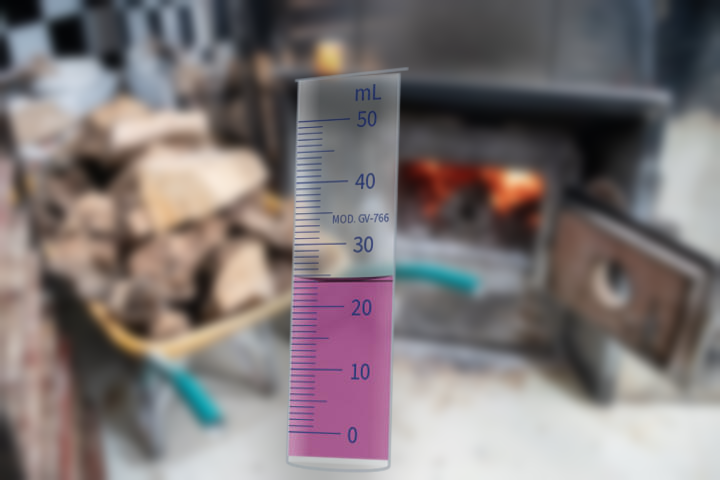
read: 24 mL
